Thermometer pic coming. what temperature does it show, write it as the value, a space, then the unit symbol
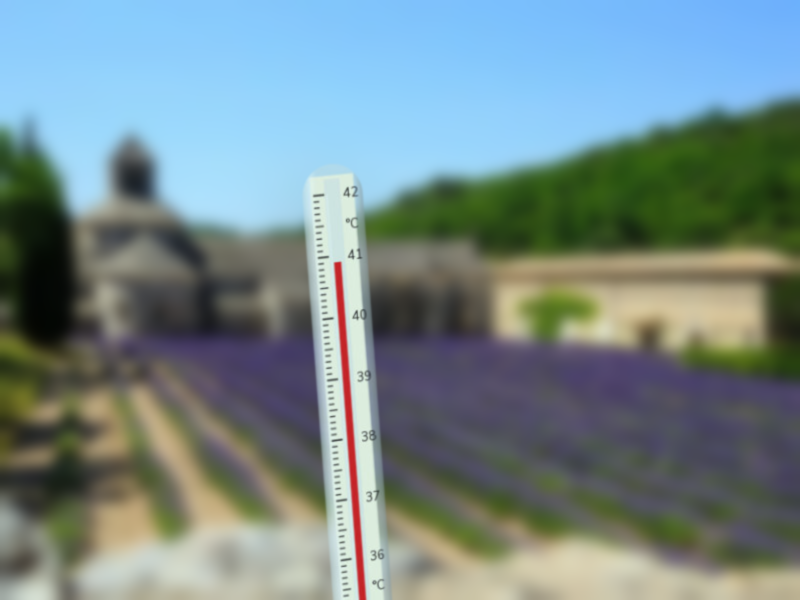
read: 40.9 °C
